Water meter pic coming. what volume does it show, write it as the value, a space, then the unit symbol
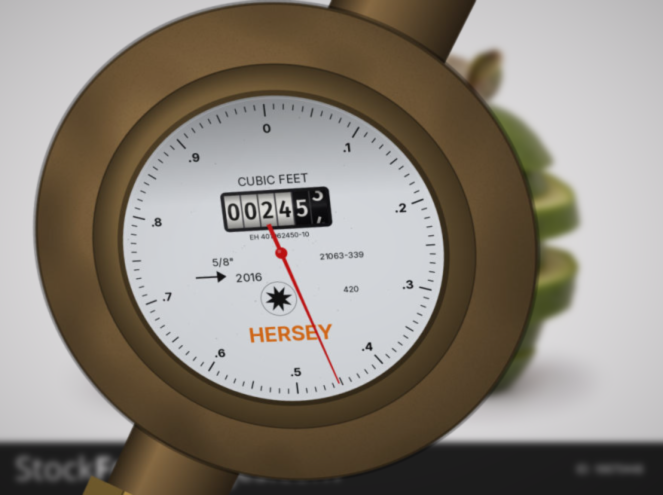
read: 2453.45 ft³
